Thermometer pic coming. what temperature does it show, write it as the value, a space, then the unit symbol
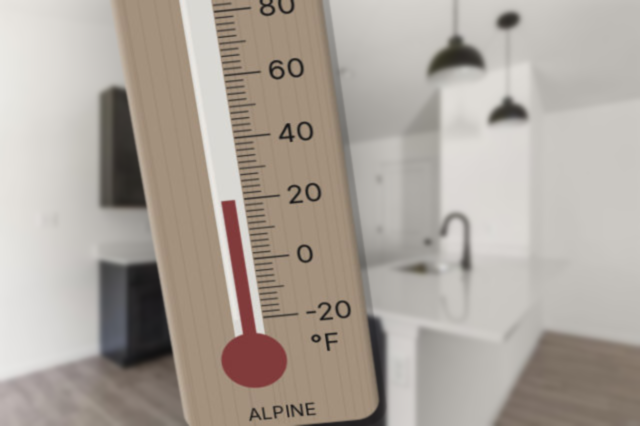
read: 20 °F
